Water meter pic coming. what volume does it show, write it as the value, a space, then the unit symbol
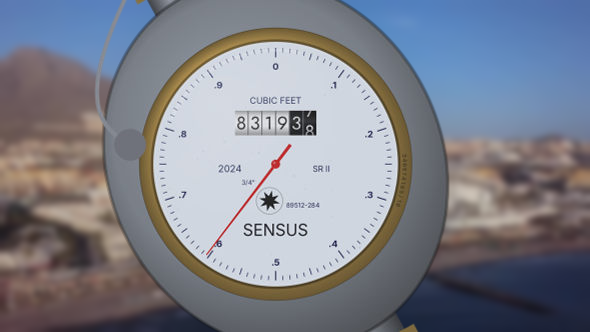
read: 831937.60 ft³
